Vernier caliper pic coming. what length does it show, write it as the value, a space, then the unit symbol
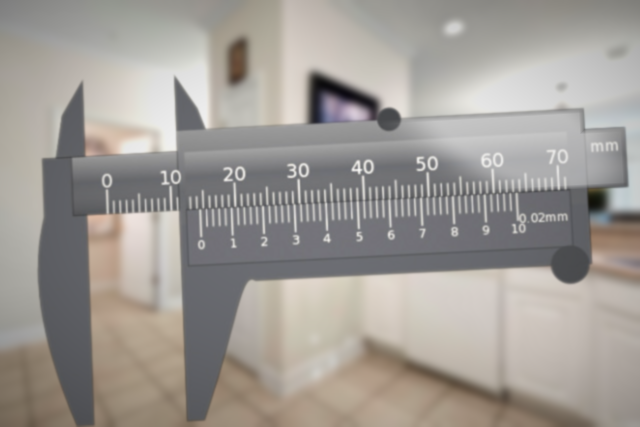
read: 14.5 mm
